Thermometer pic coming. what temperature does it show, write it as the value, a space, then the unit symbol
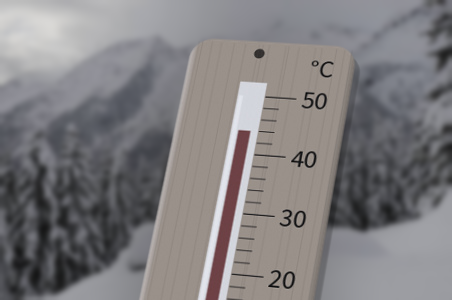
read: 44 °C
